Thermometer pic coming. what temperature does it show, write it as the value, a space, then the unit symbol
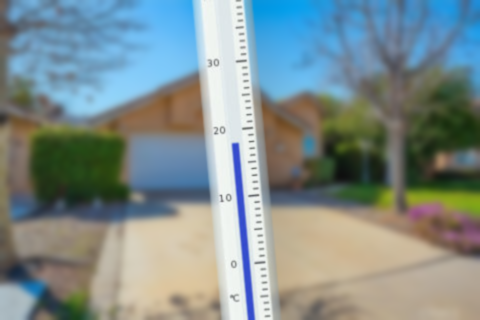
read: 18 °C
